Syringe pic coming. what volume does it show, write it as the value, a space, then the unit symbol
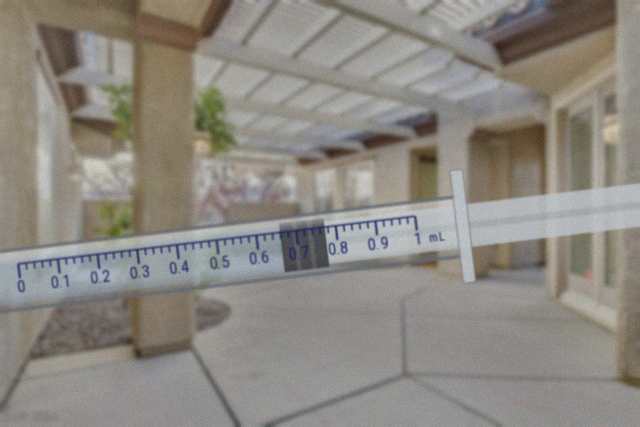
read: 0.66 mL
